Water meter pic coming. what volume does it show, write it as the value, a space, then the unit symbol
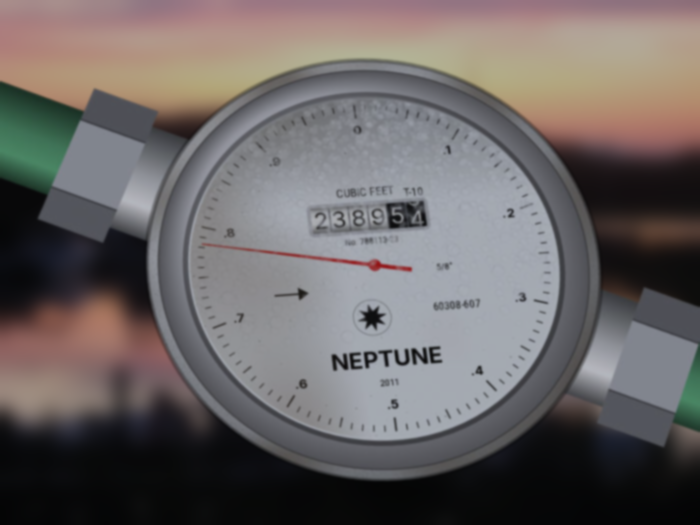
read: 238953.78 ft³
